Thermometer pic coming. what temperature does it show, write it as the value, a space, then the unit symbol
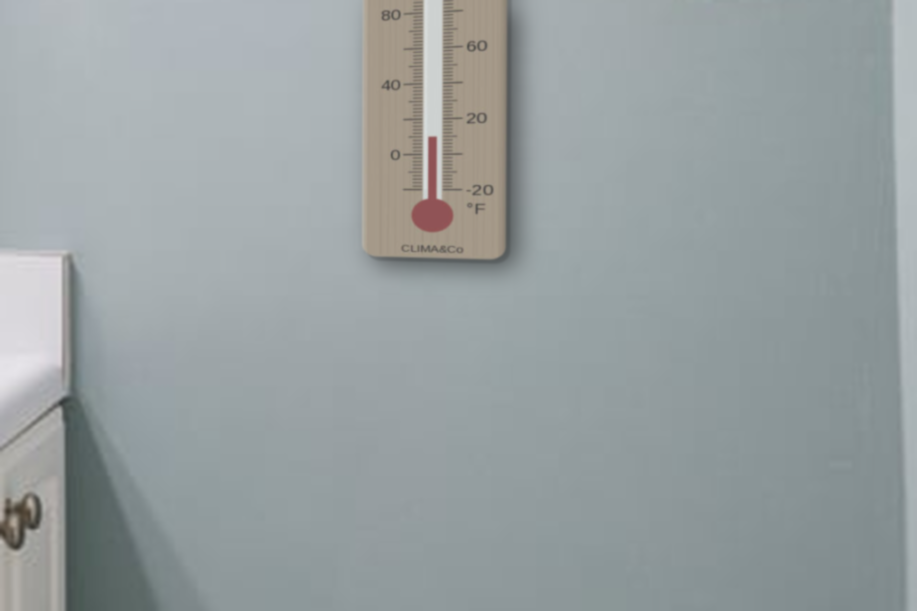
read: 10 °F
